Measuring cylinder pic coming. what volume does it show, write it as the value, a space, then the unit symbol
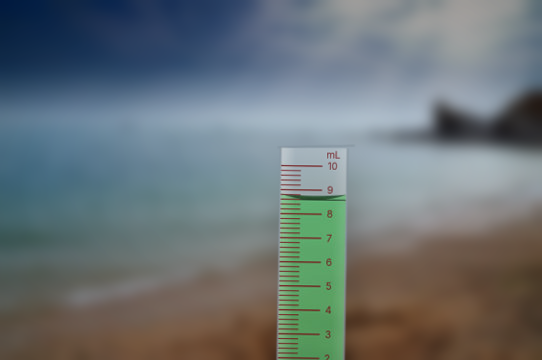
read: 8.6 mL
